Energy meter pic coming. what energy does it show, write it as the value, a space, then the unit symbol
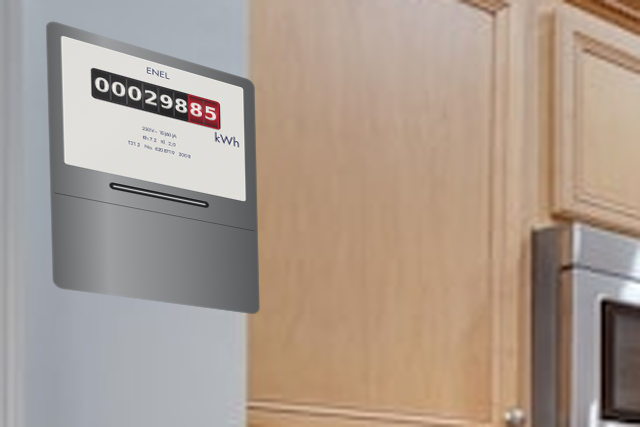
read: 298.85 kWh
